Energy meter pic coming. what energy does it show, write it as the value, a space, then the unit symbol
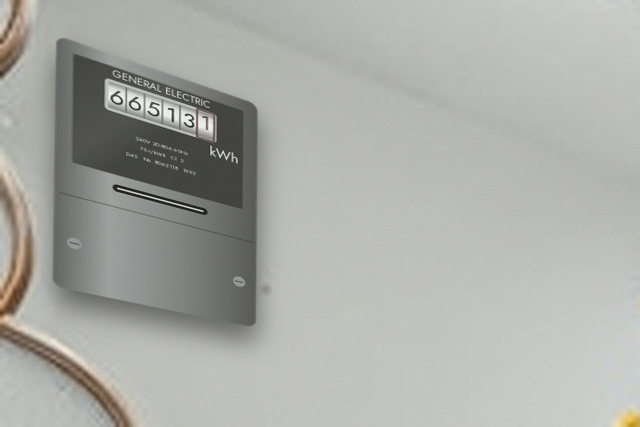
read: 66513.1 kWh
